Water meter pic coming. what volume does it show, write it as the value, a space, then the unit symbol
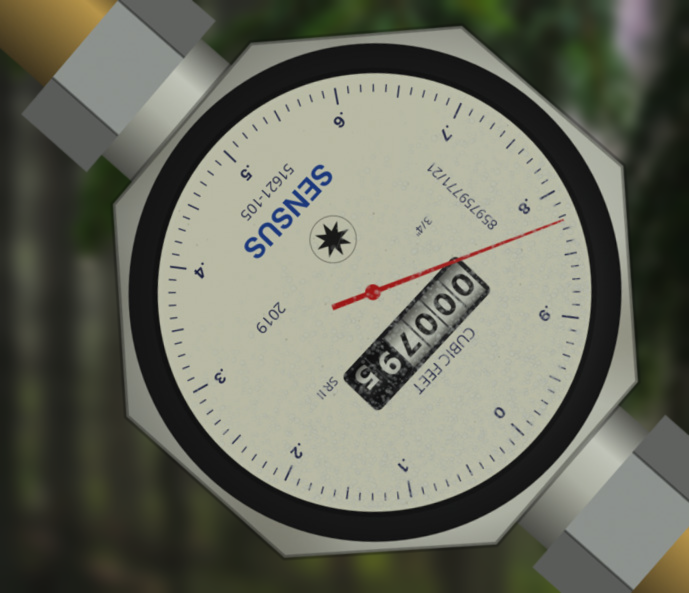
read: 794.82 ft³
